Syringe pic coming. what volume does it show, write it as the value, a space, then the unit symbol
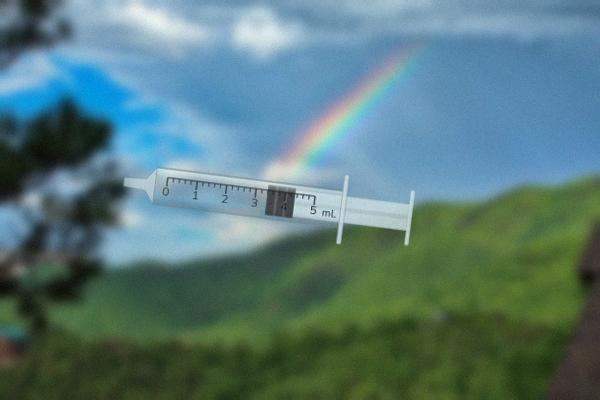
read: 3.4 mL
